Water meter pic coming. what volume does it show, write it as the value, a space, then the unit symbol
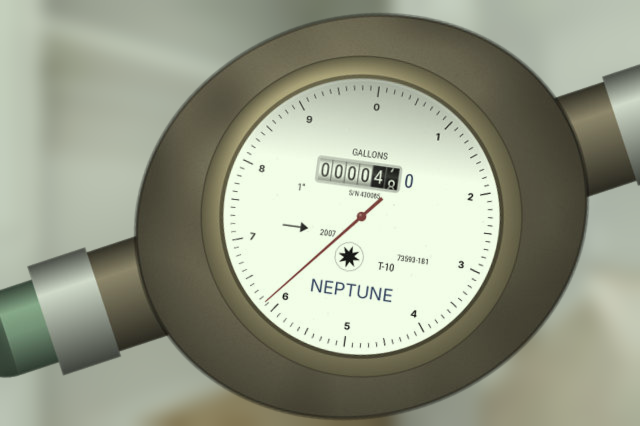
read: 476.1 gal
